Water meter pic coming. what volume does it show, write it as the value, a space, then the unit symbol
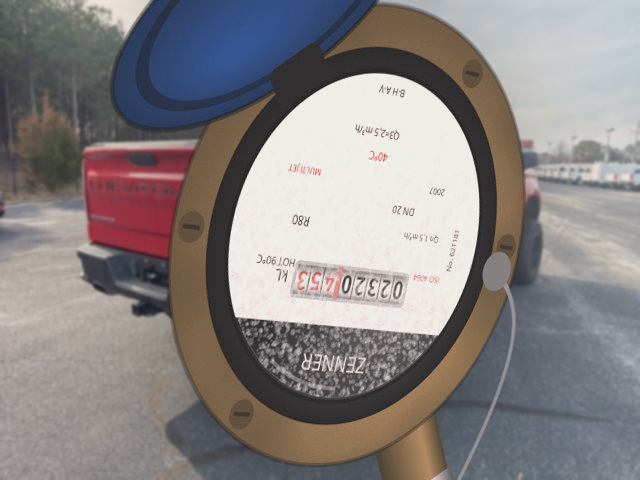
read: 2320.453 kL
